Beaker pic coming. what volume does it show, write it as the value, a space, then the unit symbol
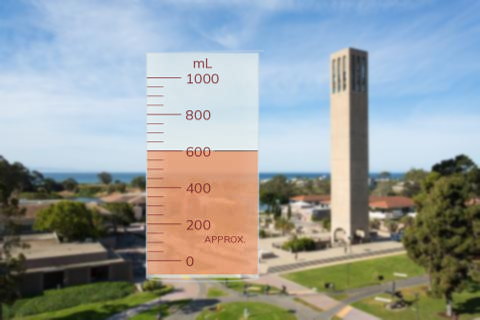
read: 600 mL
